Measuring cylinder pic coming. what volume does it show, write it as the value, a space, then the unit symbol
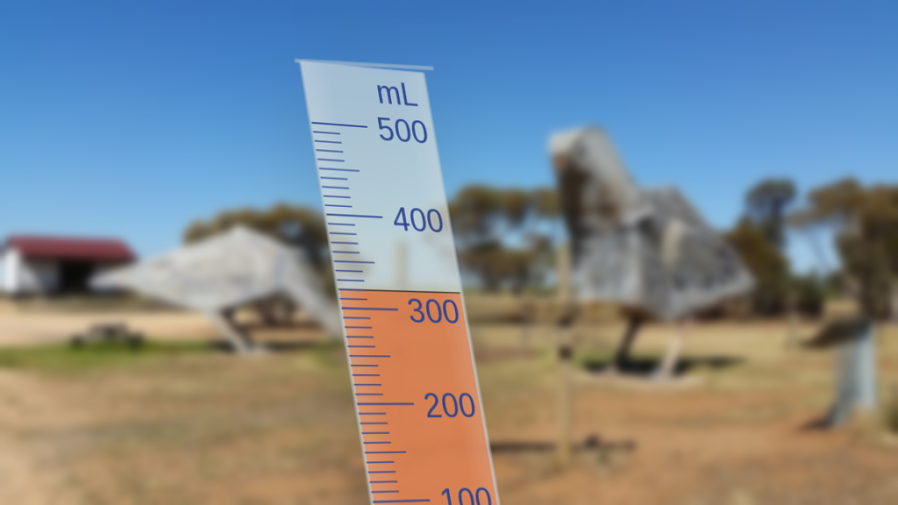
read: 320 mL
